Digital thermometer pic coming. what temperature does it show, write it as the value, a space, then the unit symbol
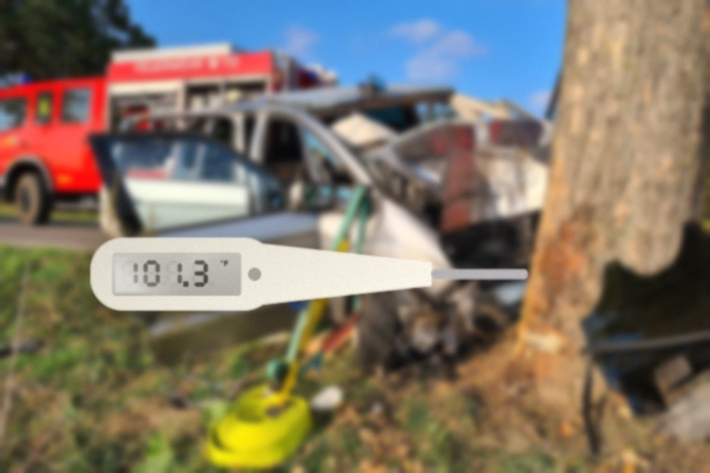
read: 101.3 °F
